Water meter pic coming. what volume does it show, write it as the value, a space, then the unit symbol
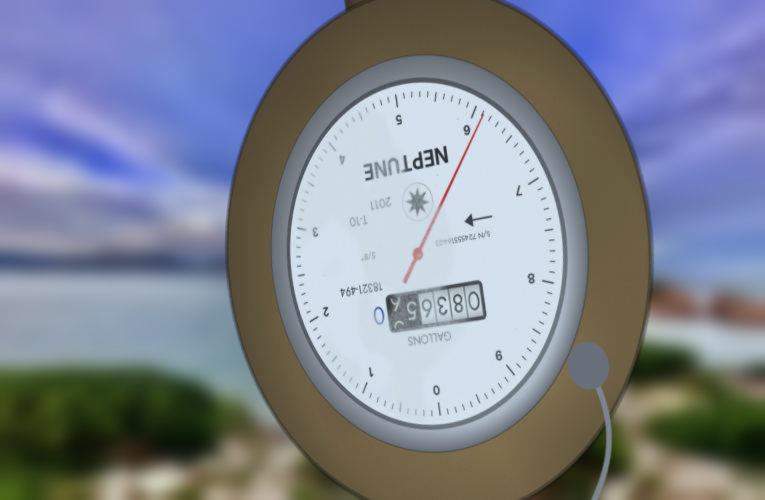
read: 836556.1 gal
